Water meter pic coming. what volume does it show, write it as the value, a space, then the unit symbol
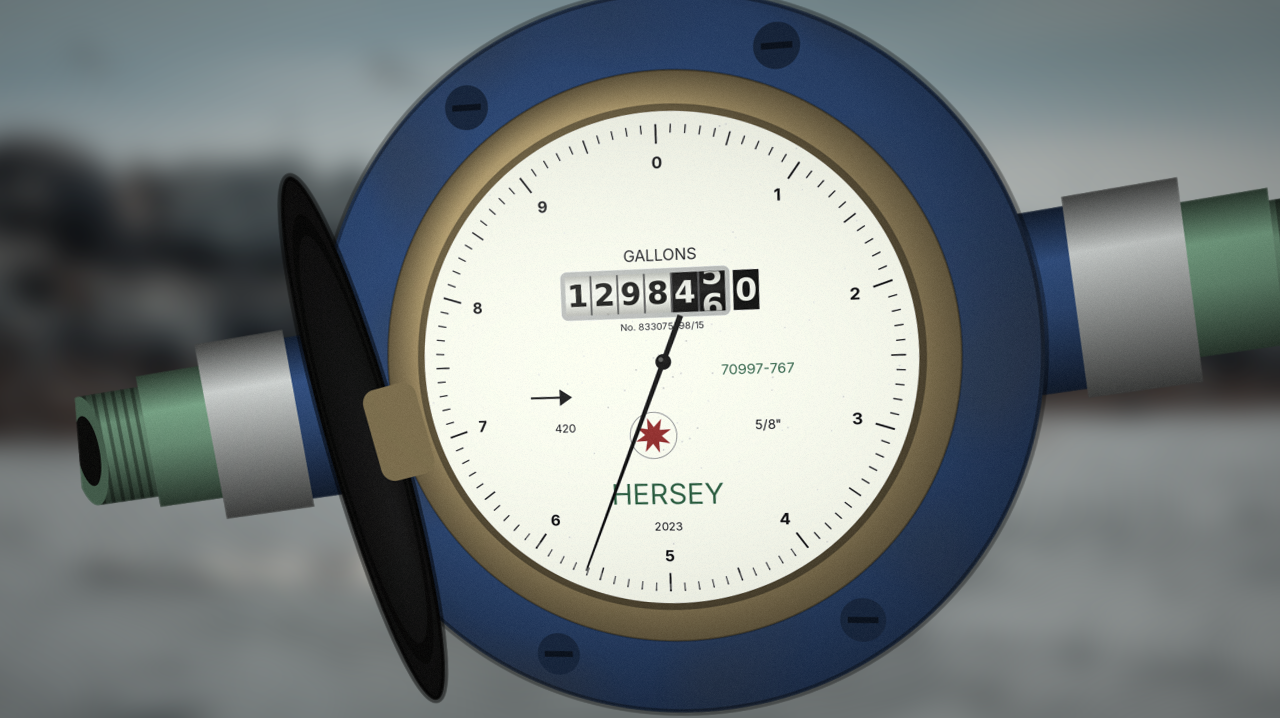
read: 1298455.6 gal
